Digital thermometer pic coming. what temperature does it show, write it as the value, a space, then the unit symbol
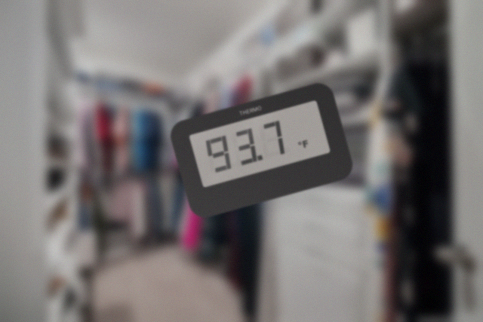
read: 93.7 °F
